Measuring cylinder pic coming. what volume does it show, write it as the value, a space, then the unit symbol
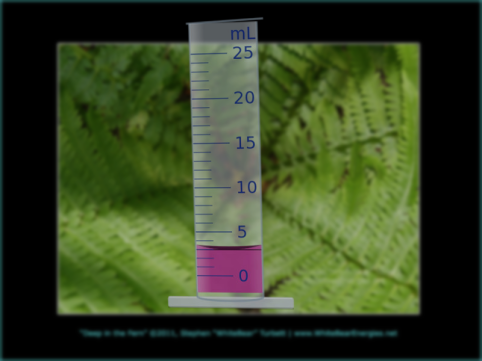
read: 3 mL
